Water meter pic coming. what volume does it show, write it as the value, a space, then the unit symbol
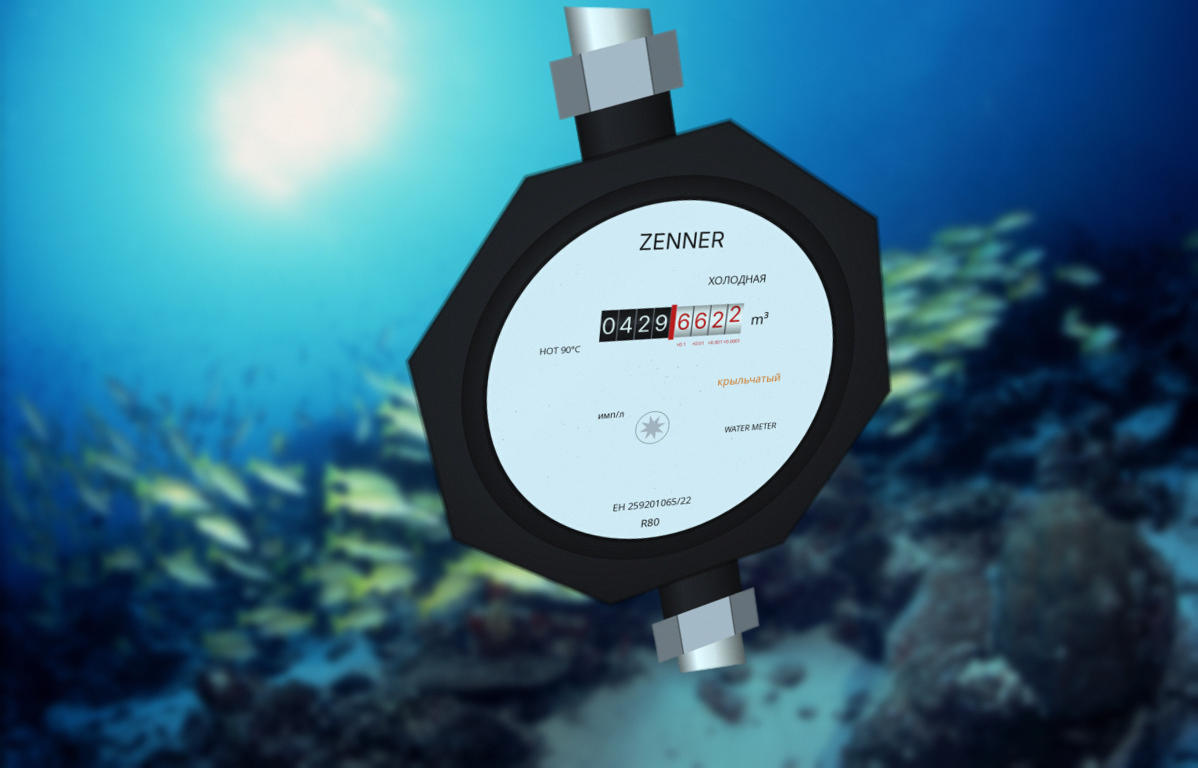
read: 429.6622 m³
